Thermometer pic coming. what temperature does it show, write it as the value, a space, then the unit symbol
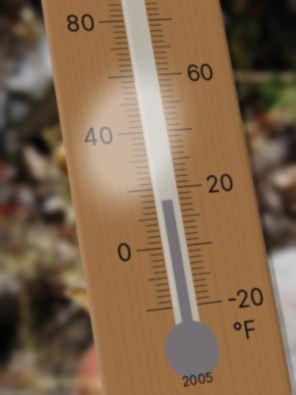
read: 16 °F
